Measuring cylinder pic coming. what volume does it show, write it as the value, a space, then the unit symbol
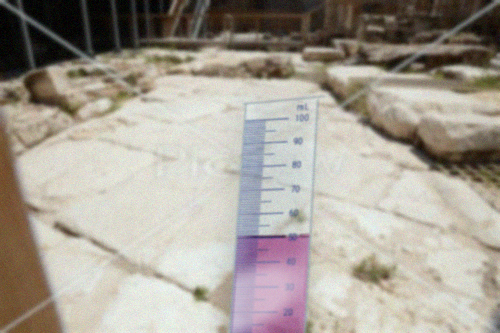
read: 50 mL
